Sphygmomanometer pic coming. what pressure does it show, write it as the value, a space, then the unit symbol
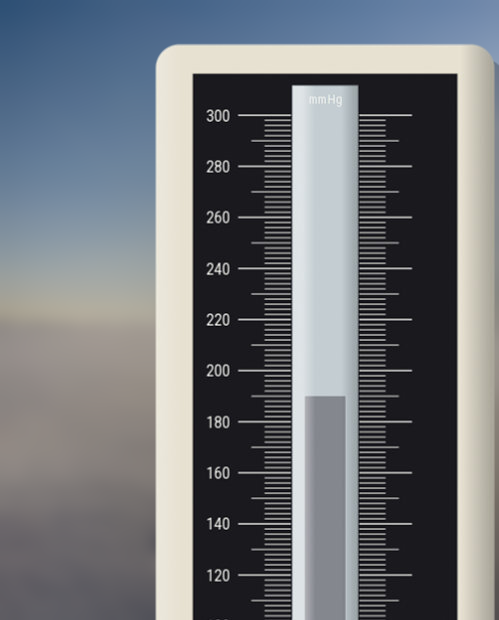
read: 190 mmHg
